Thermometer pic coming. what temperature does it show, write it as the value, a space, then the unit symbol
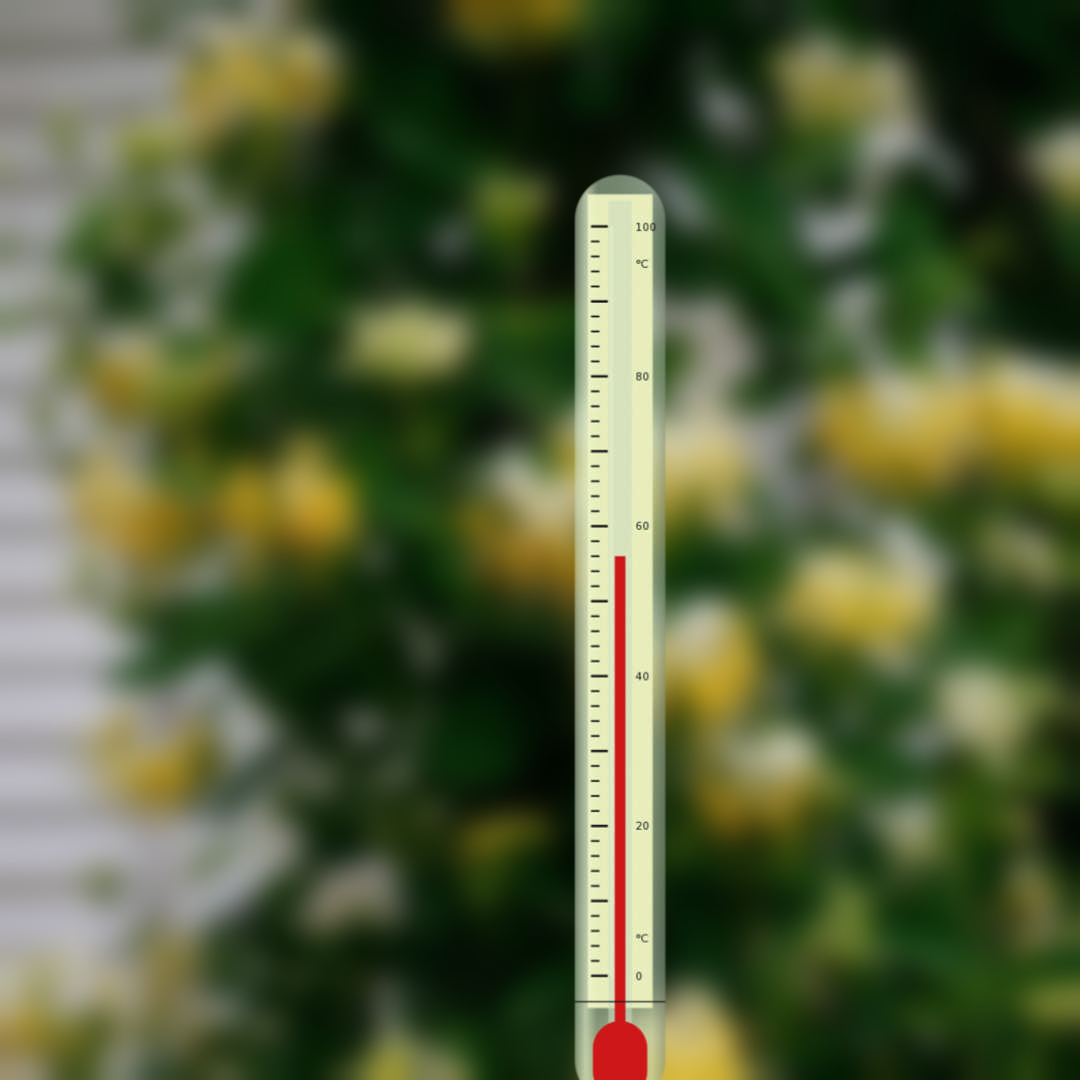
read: 56 °C
